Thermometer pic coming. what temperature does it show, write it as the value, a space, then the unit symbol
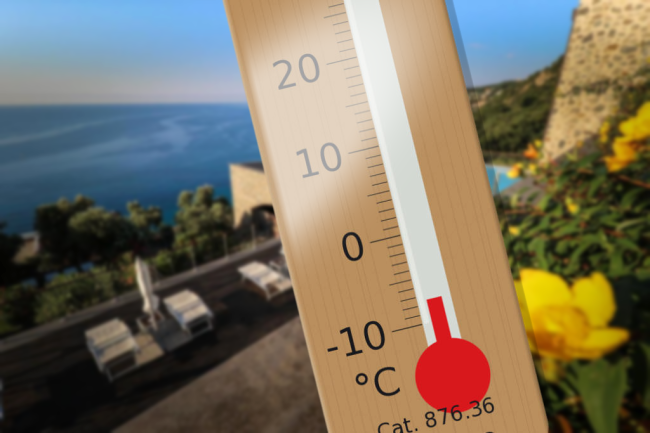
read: -7.5 °C
